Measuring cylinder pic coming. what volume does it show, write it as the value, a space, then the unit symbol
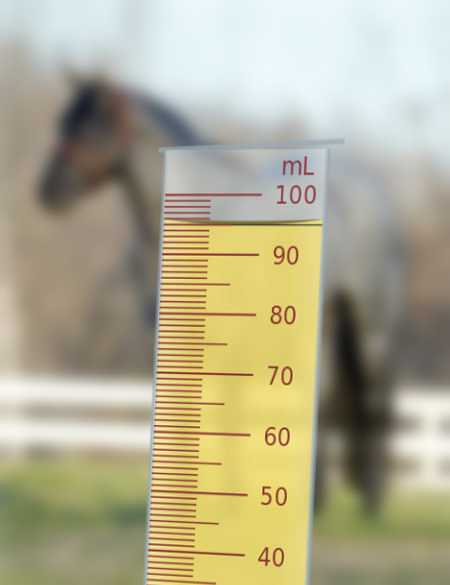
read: 95 mL
